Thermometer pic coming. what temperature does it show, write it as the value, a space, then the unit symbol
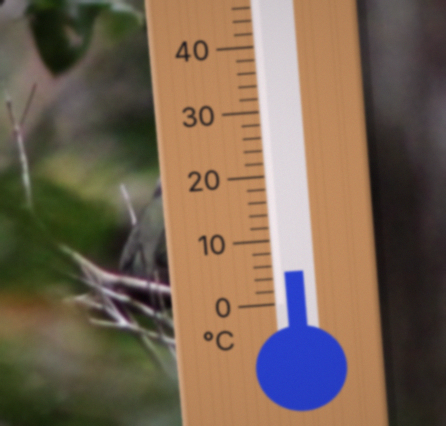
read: 5 °C
